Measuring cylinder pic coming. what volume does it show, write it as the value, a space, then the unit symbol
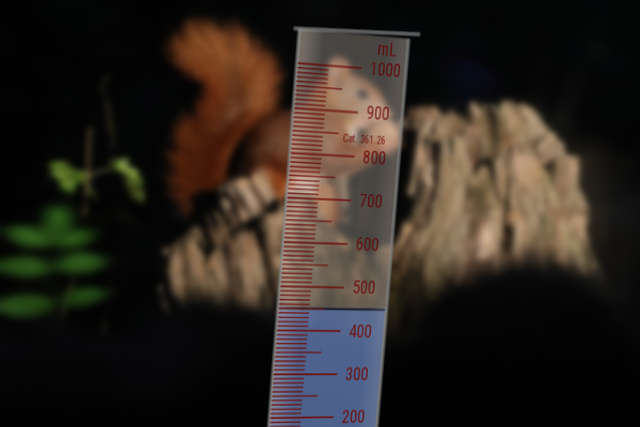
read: 450 mL
